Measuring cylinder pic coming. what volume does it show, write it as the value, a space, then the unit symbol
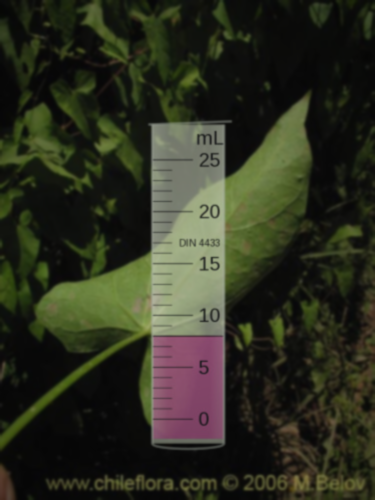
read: 8 mL
